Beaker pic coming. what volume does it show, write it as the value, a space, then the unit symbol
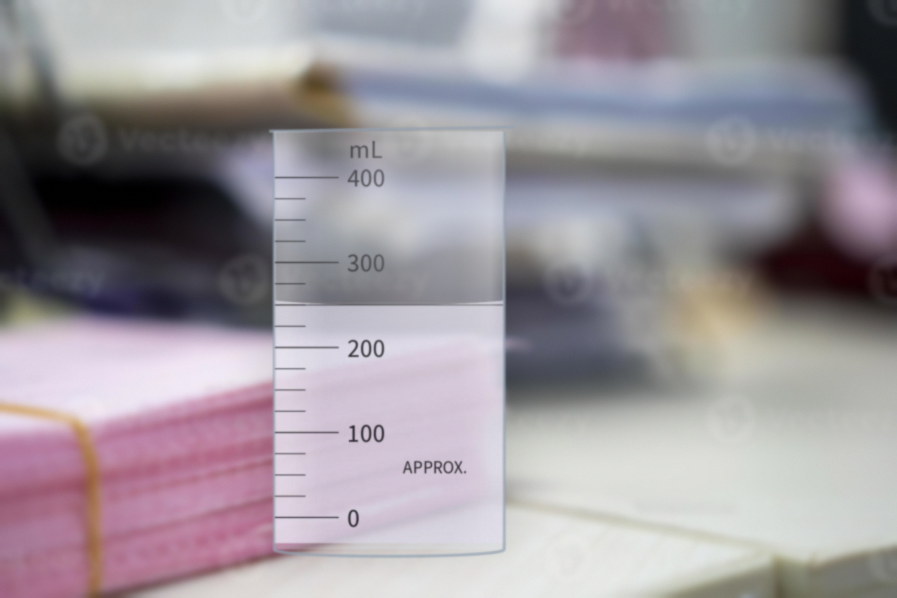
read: 250 mL
